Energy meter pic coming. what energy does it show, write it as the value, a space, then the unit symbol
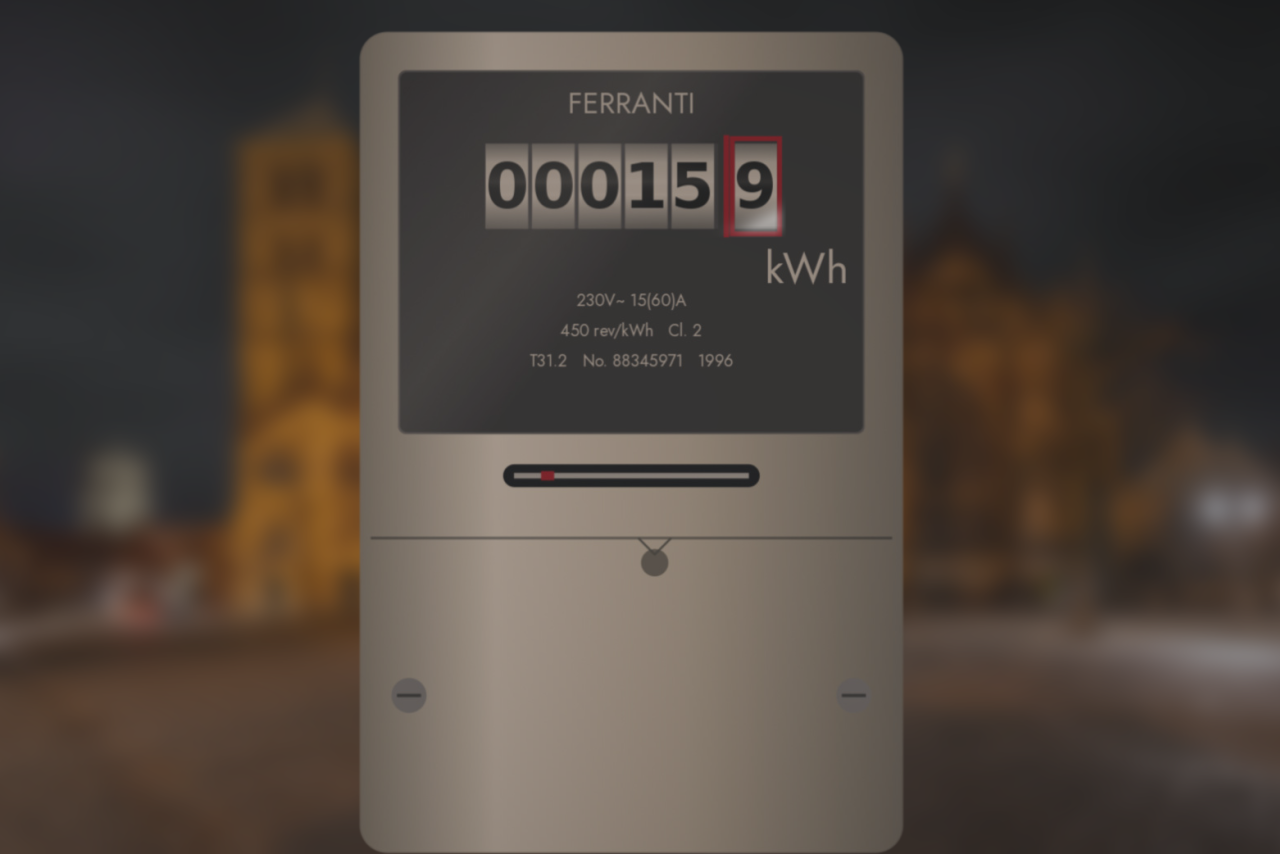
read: 15.9 kWh
